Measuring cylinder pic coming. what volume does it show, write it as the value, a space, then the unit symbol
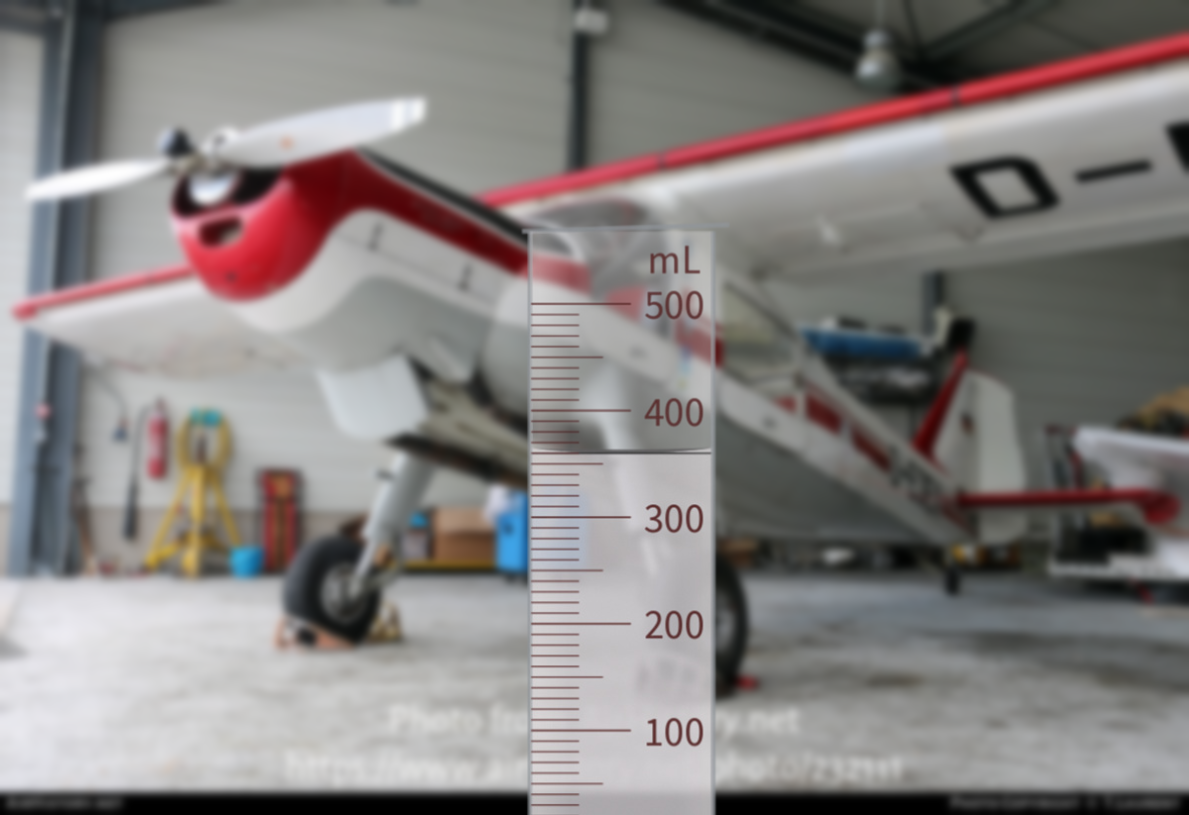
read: 360 mL
